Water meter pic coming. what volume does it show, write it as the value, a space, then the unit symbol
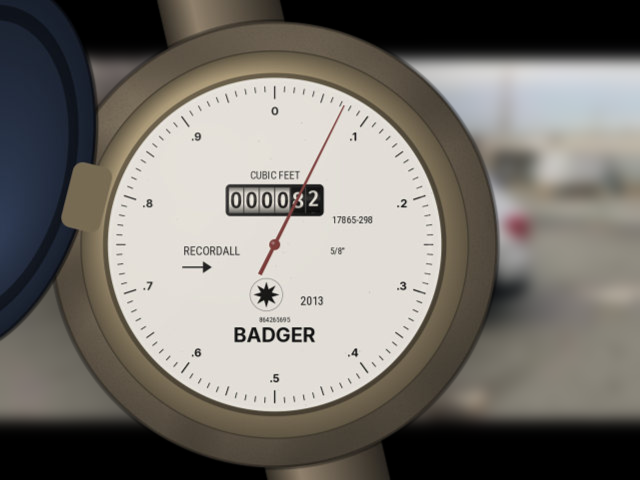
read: 82.07 ft³
